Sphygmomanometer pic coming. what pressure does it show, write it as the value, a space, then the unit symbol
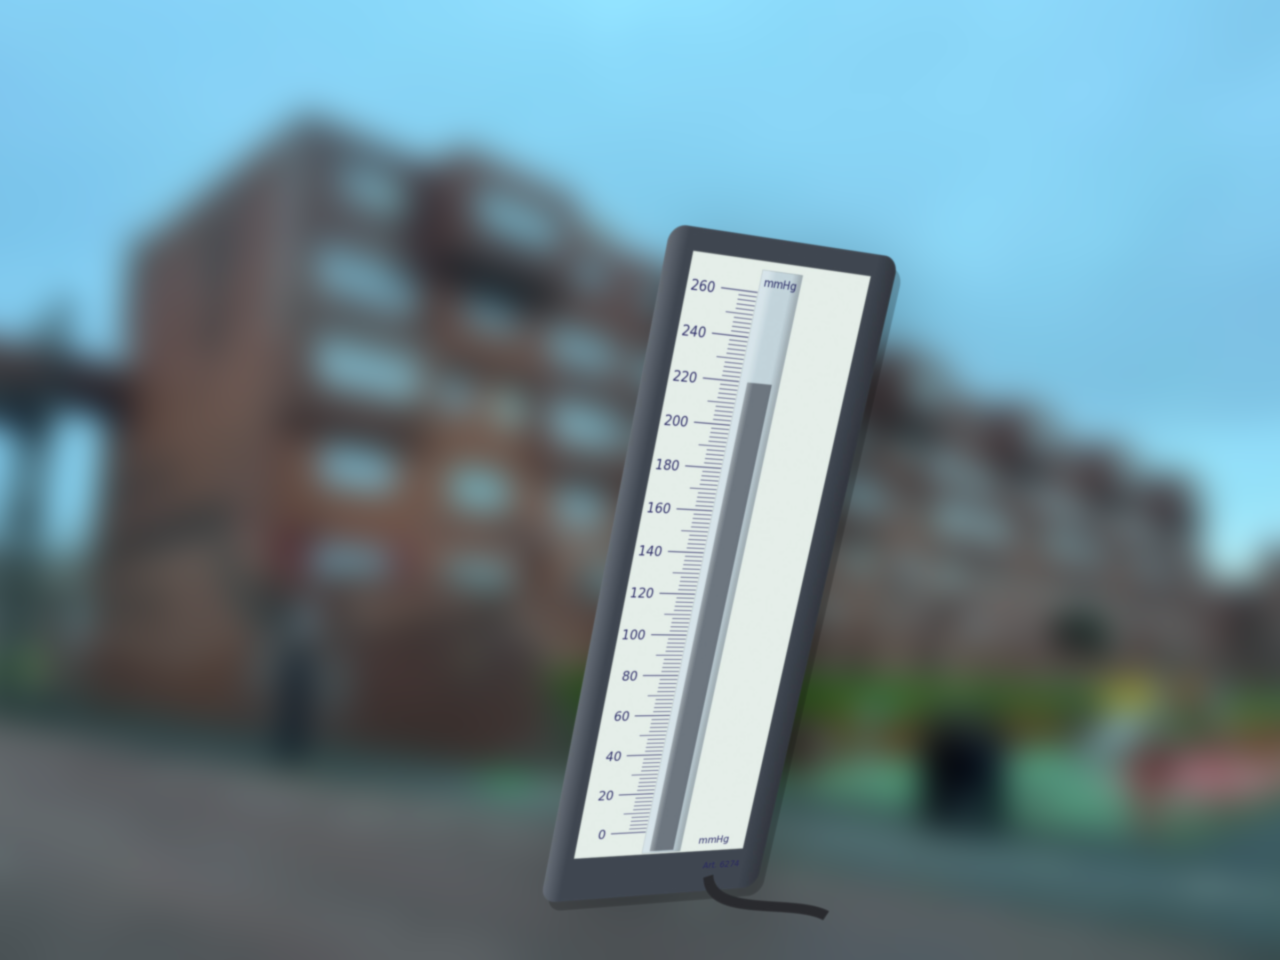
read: 220 mmHg
